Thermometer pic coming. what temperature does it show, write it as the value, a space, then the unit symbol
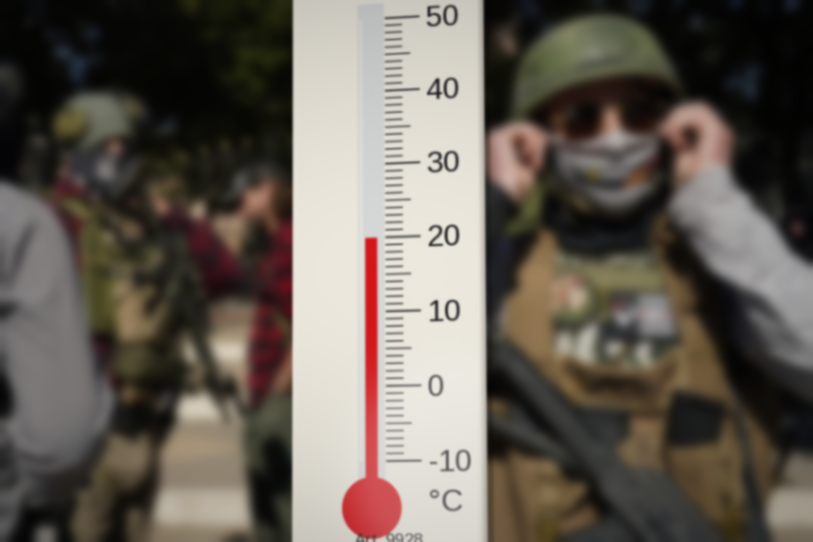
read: 20 °C
